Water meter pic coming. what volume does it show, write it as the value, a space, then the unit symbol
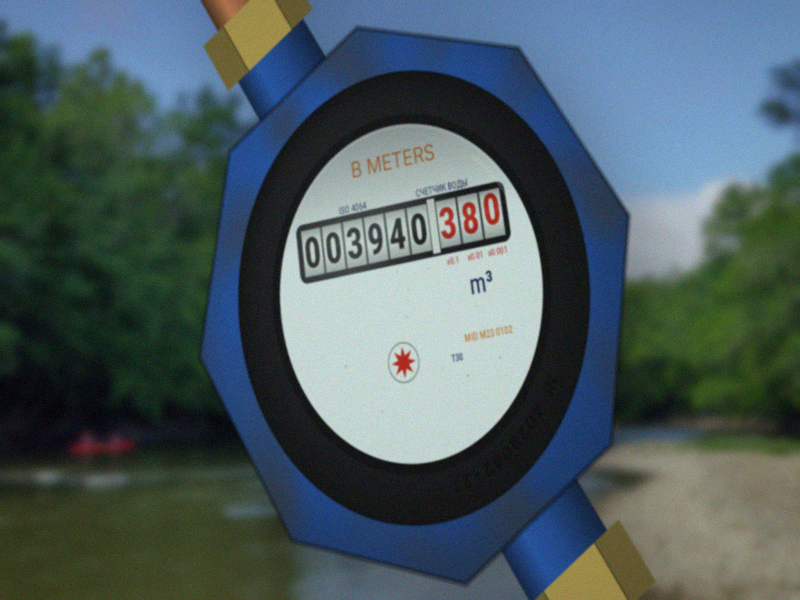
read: 3940.380 m³
